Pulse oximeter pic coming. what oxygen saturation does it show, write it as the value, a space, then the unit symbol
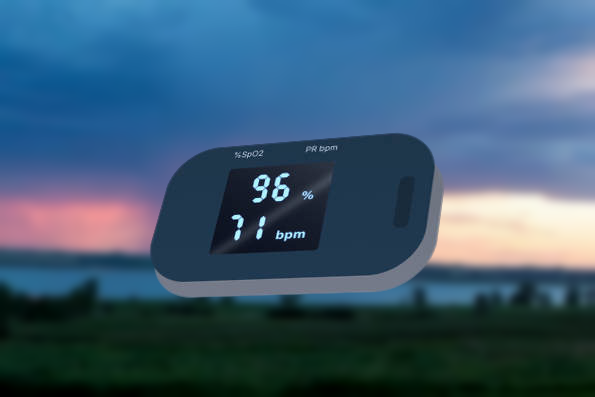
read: 96 %
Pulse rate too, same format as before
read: 71 bpm
